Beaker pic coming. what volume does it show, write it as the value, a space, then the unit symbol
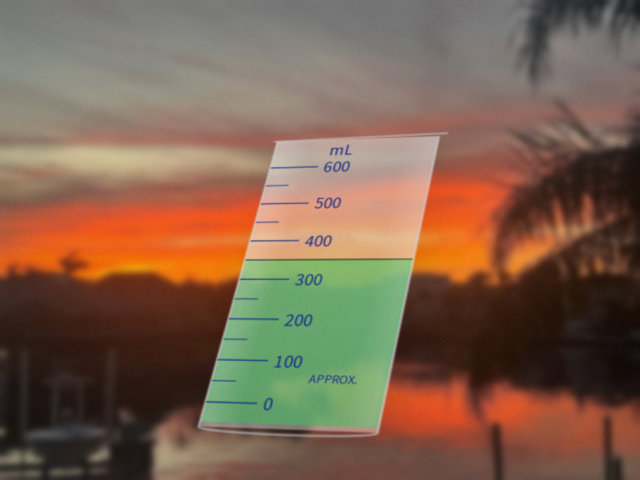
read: 350 mL
